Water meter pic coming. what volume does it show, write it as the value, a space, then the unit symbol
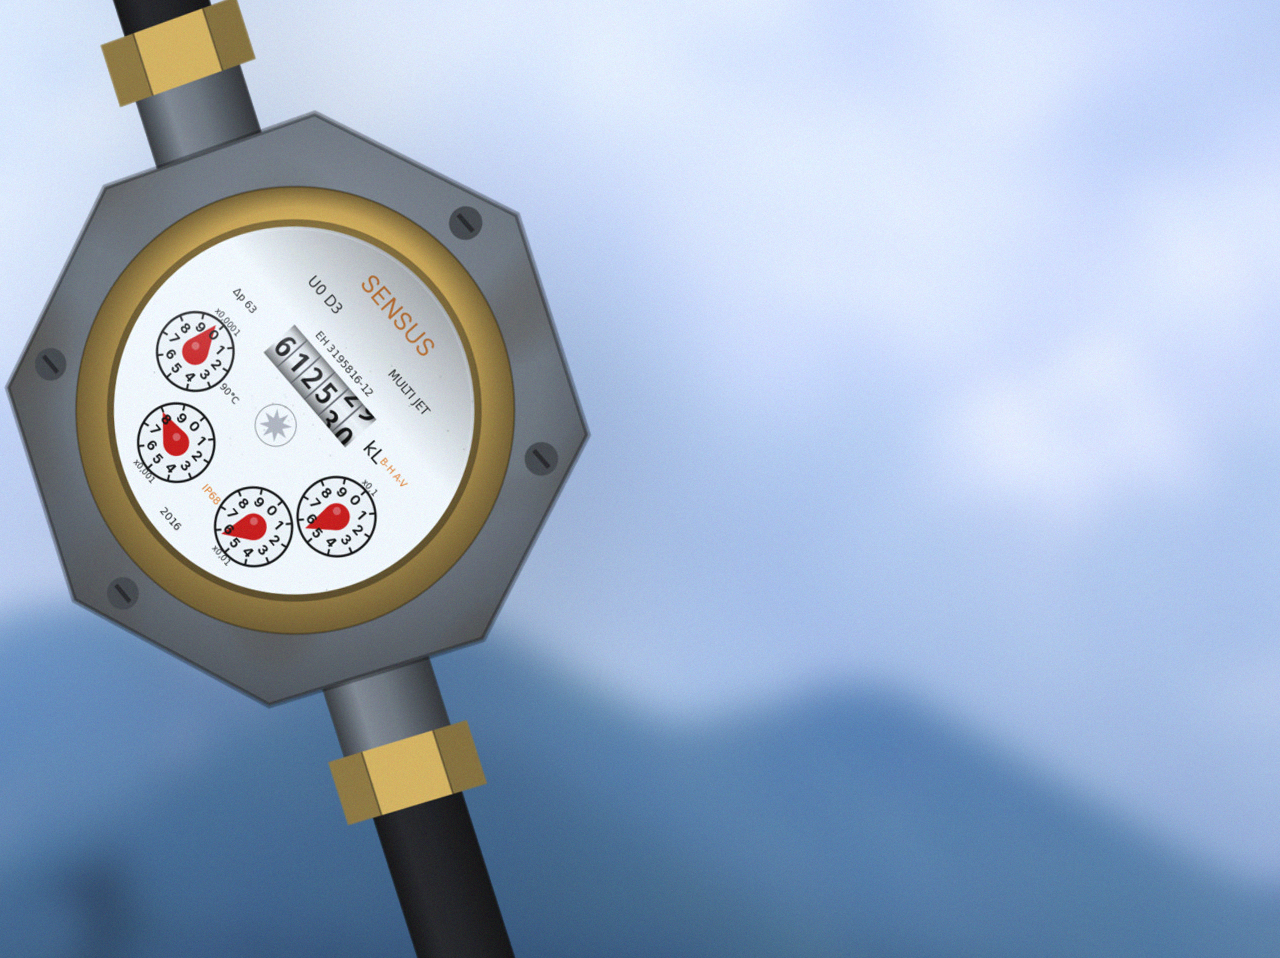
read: 612529.5579 kL
